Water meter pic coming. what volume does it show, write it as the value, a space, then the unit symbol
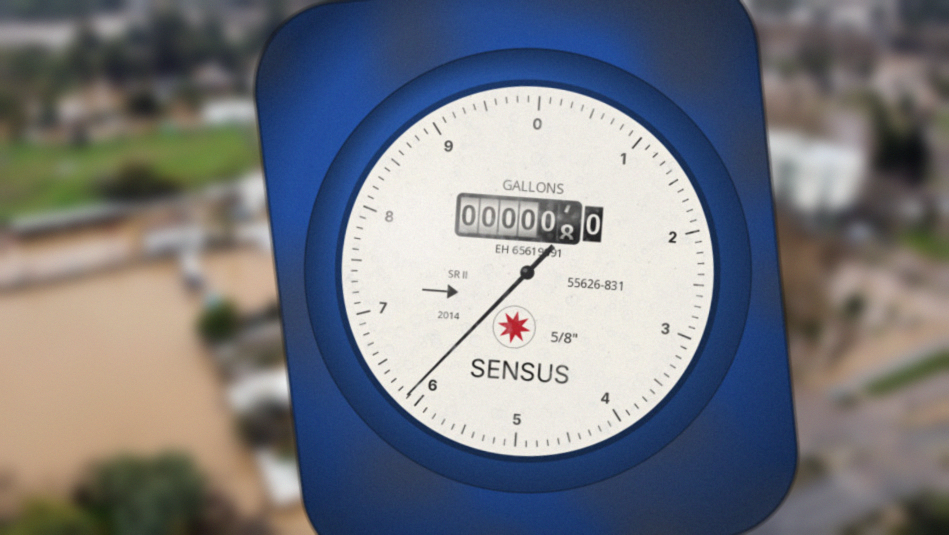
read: 76.1 gal
